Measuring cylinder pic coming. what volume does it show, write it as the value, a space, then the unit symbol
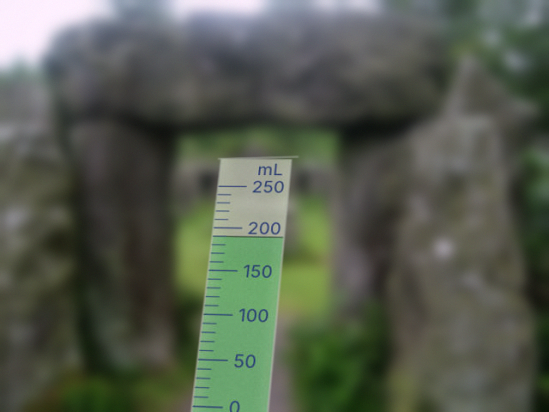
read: 190 mL
